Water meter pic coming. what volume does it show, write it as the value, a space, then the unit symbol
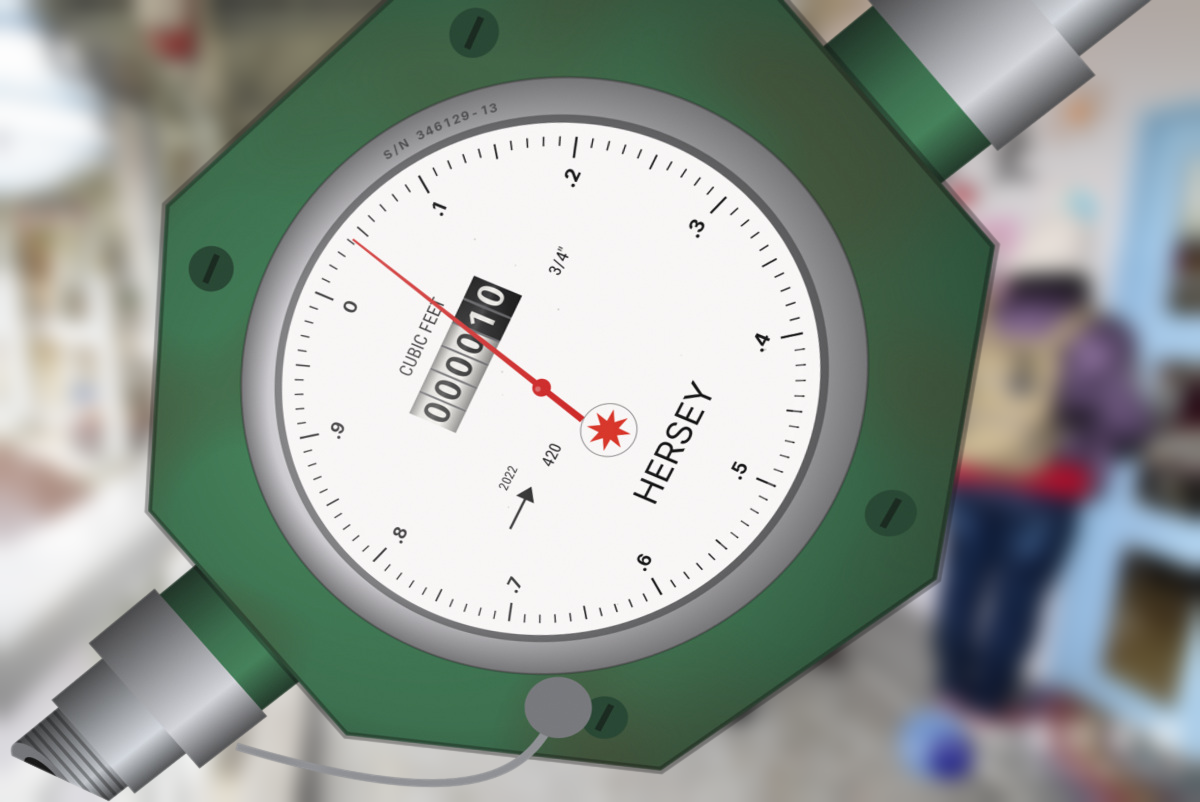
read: 10.04 ft³
